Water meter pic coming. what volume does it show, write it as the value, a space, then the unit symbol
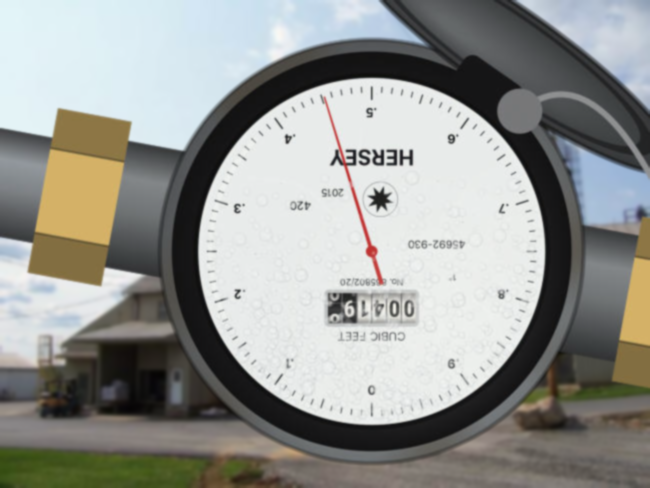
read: 4198.45 ft³
